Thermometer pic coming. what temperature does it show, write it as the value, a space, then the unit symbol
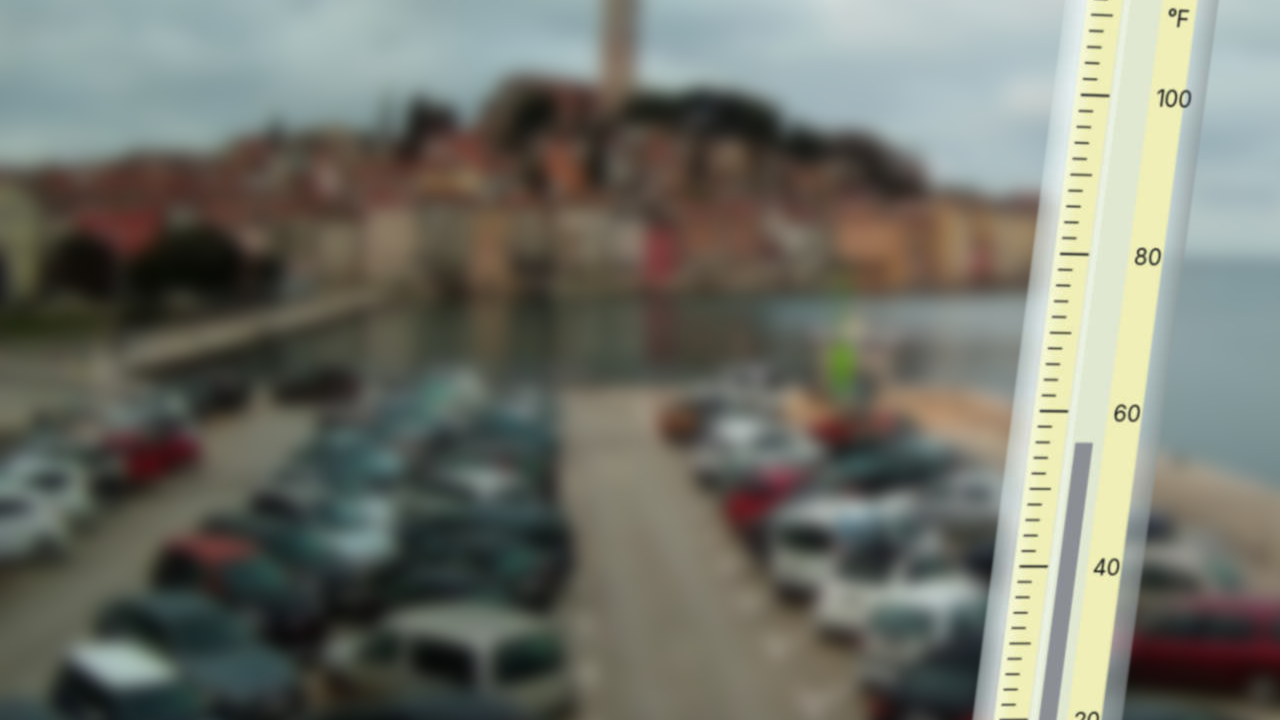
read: 56 °F
